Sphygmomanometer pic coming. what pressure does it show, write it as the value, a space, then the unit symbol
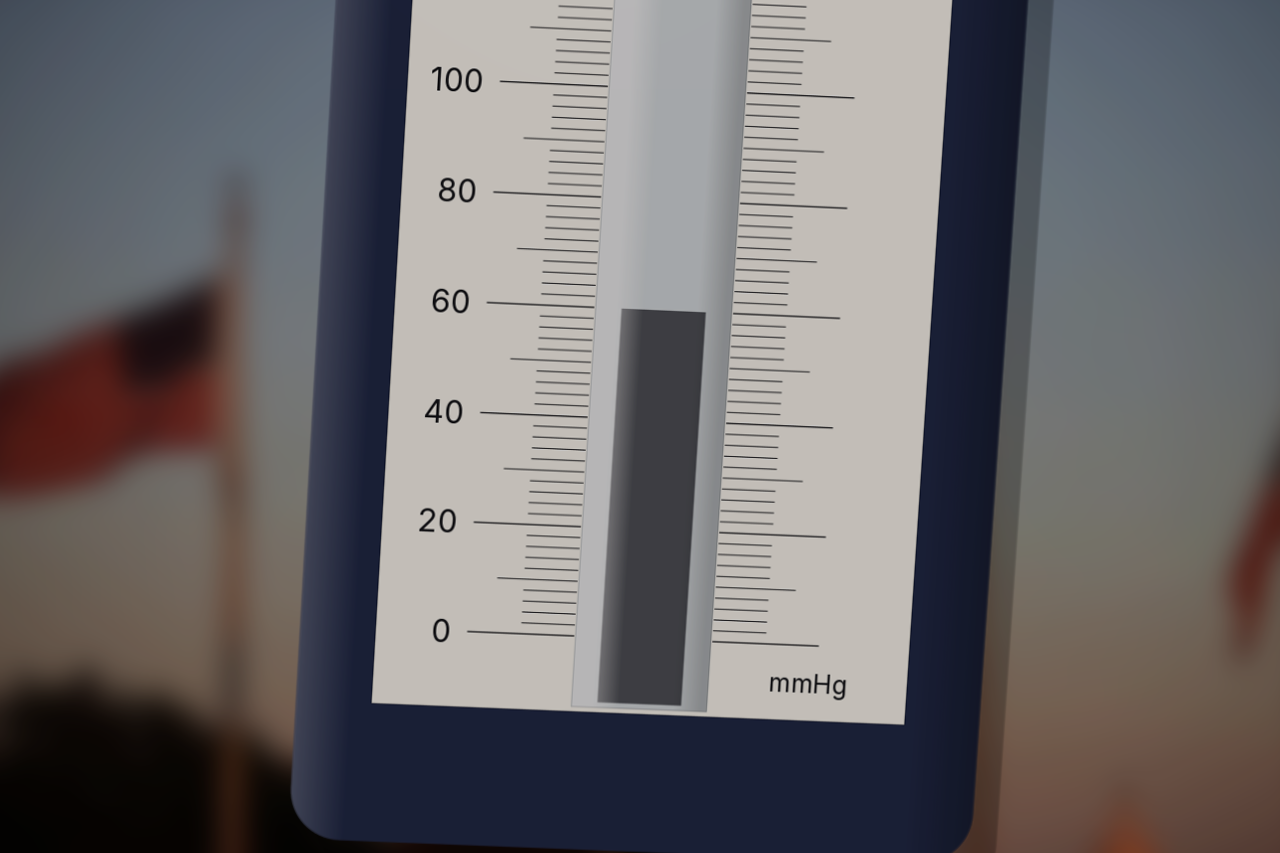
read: 60 mmHg
